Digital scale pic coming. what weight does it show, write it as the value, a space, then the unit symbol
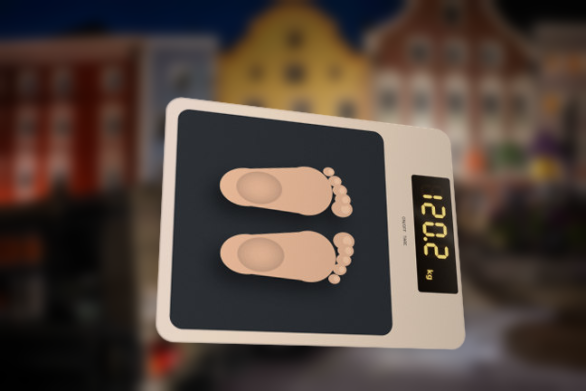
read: 120.2 kg
